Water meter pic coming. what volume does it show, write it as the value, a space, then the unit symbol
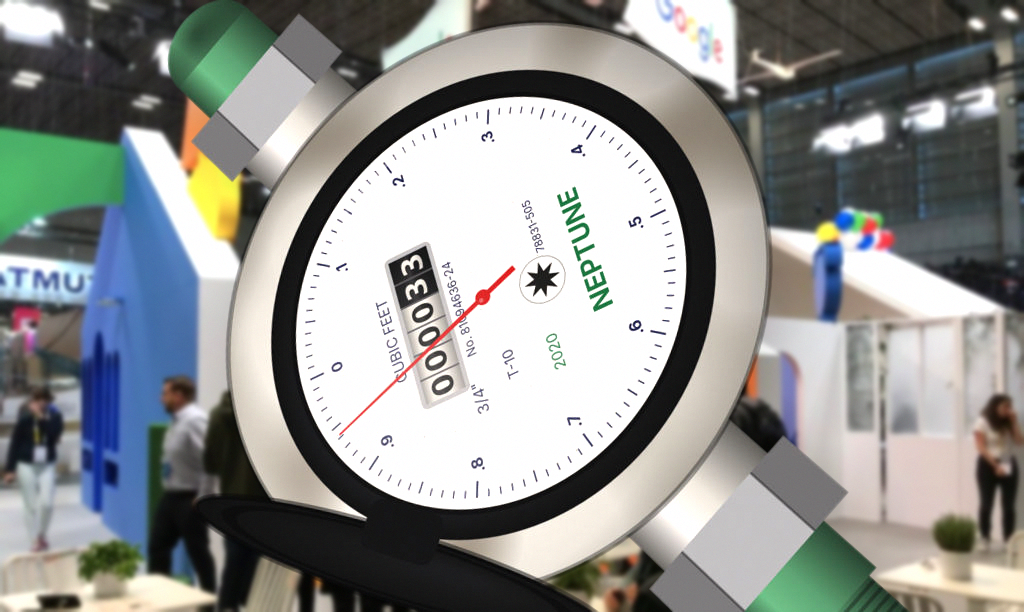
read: 32.94 ft³
